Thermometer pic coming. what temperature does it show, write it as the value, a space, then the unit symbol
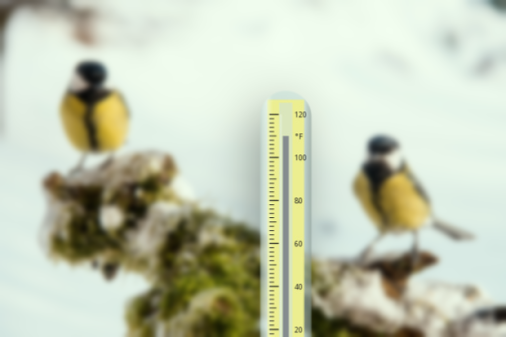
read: 110 °F
